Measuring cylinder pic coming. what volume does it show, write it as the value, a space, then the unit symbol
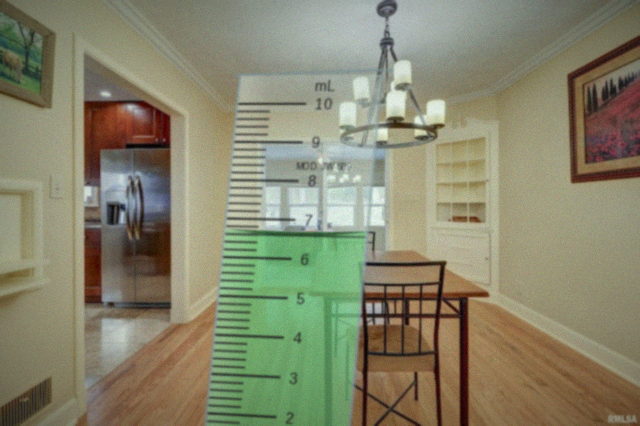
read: 6.6 mL
